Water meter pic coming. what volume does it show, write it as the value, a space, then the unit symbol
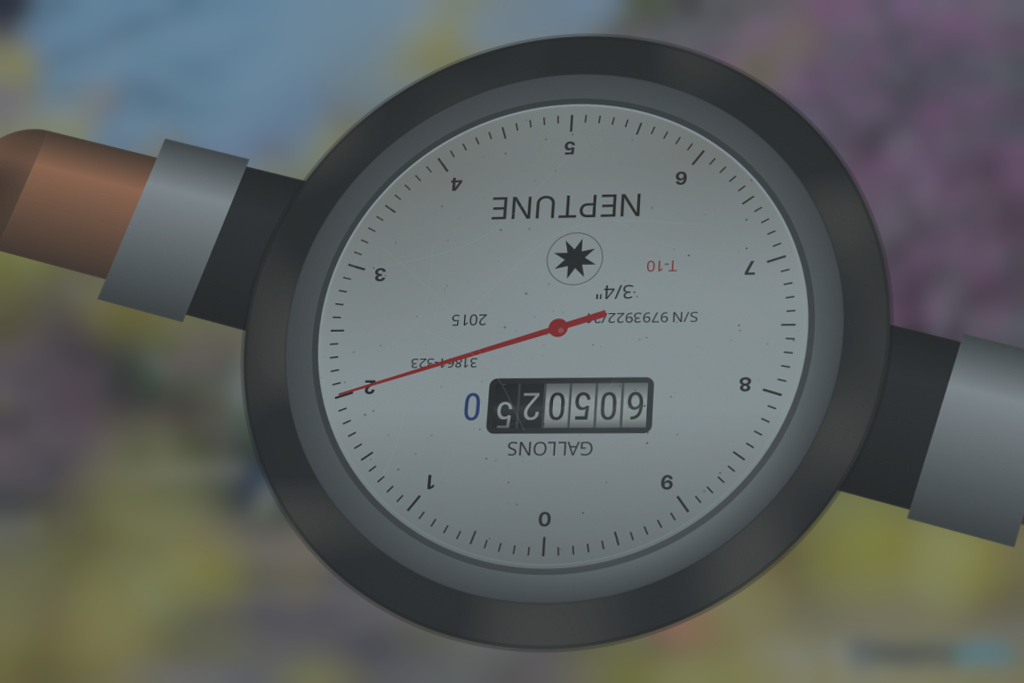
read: 6050252.0 gal
